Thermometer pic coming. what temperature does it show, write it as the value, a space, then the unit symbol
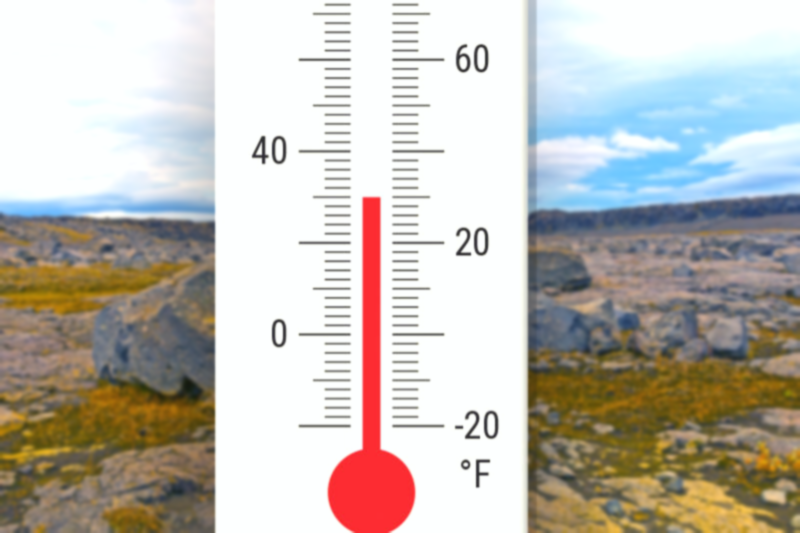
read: 30 °F
